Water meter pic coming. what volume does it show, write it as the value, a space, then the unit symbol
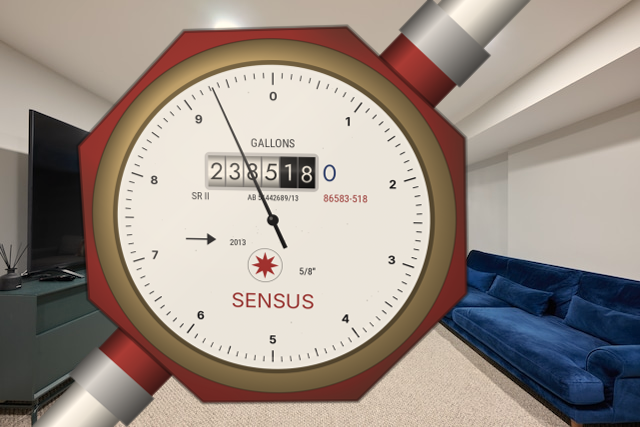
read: 2385179.3 gal
